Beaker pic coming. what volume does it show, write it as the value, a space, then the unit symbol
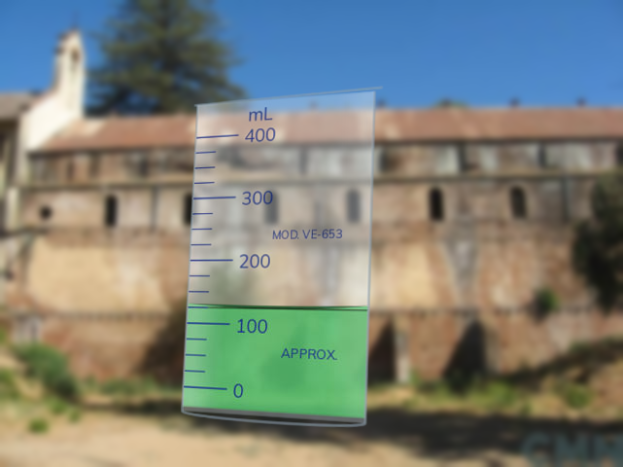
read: 125 mL
